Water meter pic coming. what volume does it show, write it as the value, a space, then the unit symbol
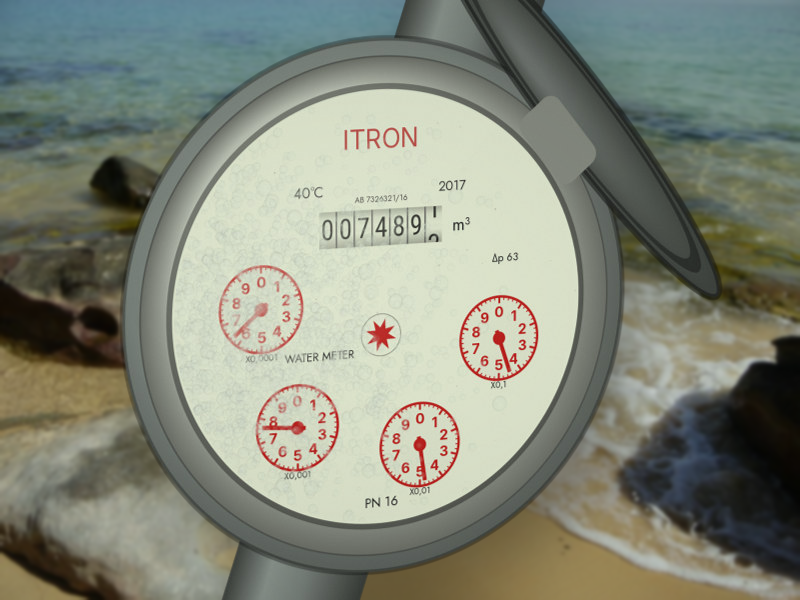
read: 74891.4476 m³
